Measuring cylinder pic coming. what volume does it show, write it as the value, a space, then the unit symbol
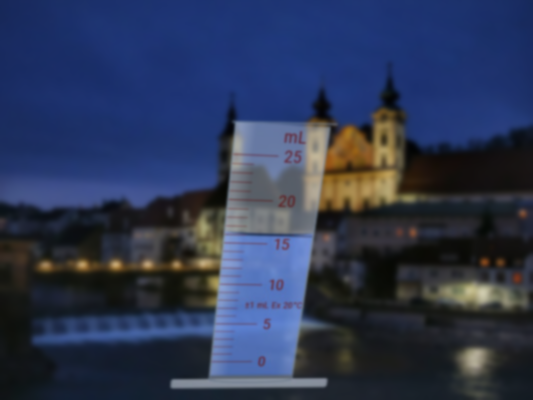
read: 16 mL
